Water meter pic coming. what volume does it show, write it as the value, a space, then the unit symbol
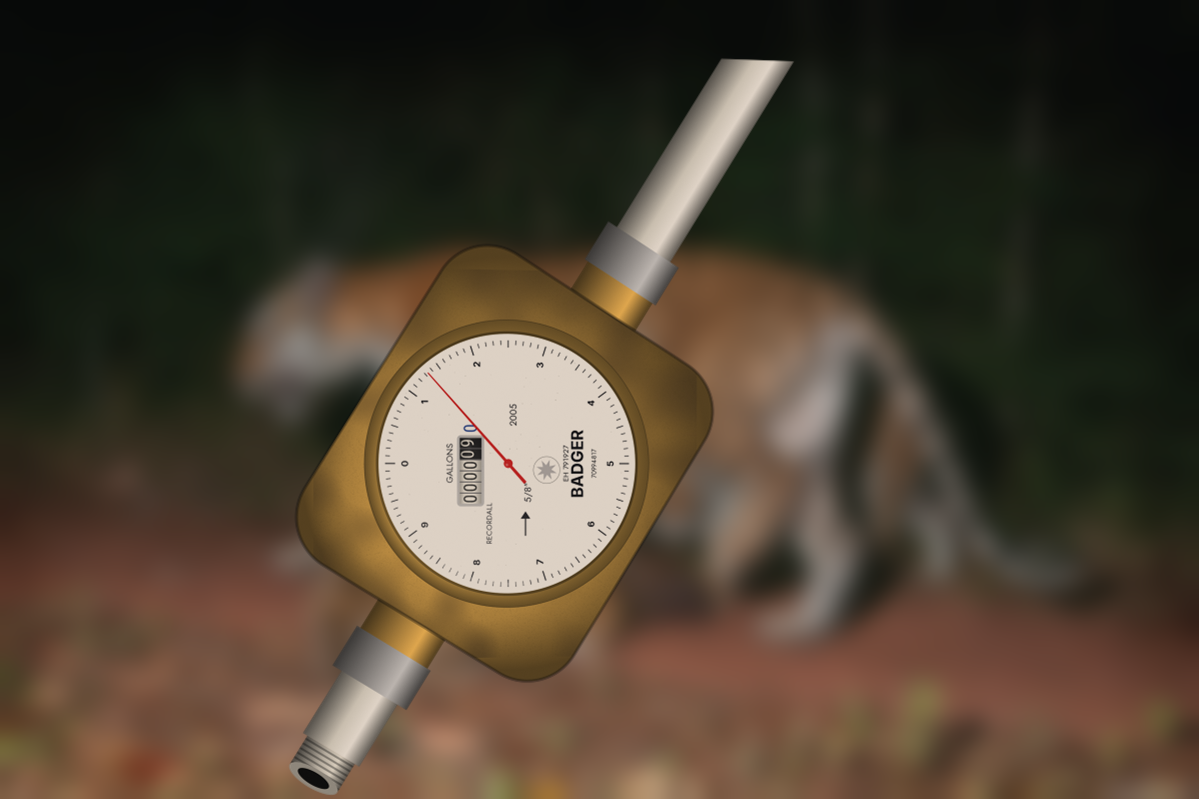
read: 91.3 gal
